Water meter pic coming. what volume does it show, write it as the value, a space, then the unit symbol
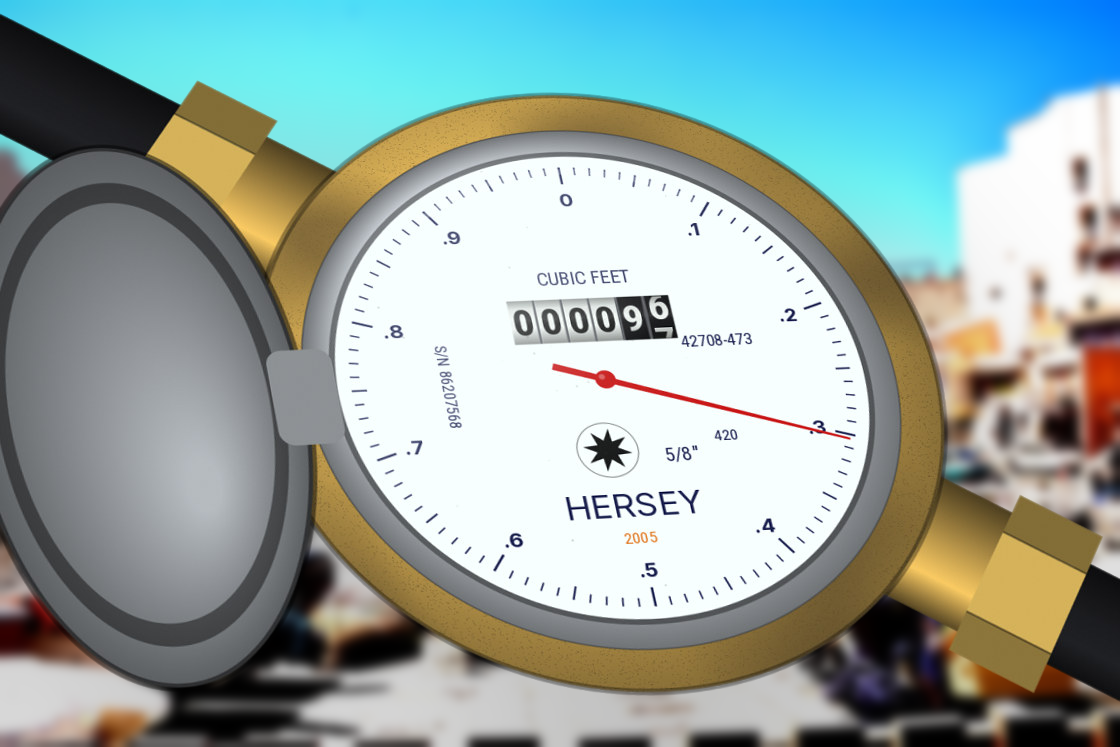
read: 96.30 ft³
